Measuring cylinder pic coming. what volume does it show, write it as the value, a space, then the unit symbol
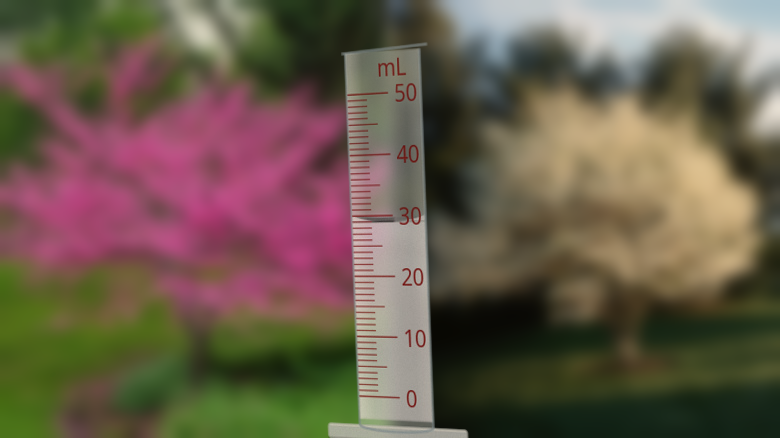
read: 29 mL
